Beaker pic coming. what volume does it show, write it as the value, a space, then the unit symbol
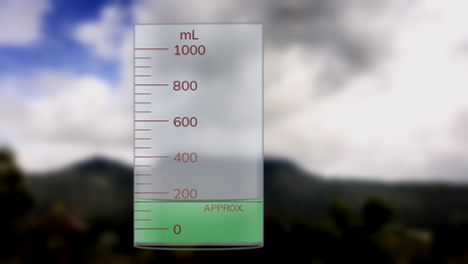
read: 150 mL
